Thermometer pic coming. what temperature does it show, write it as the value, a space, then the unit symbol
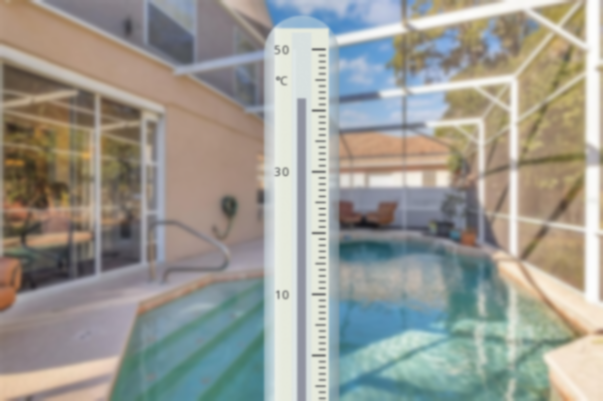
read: 42 °C
